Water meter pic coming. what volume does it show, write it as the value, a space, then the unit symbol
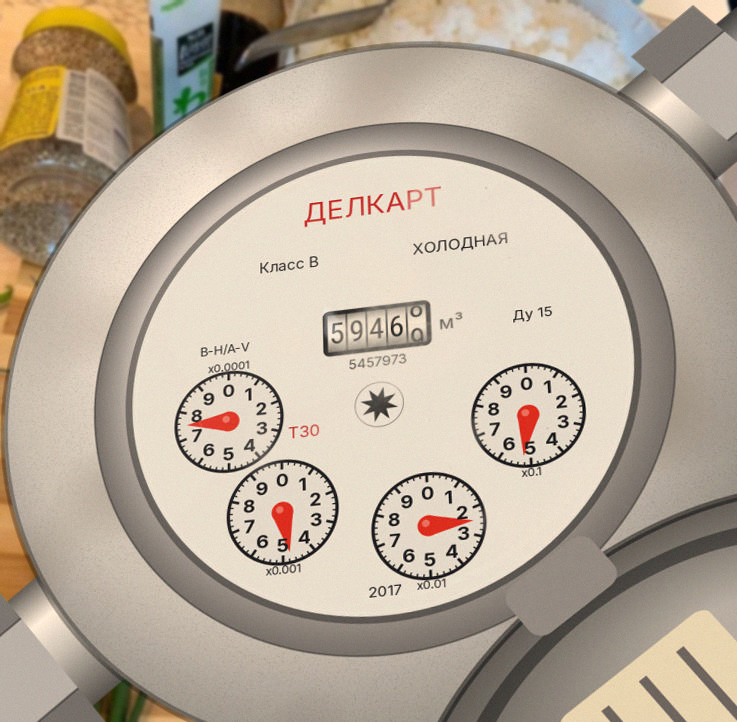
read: 59468.5247 m³
